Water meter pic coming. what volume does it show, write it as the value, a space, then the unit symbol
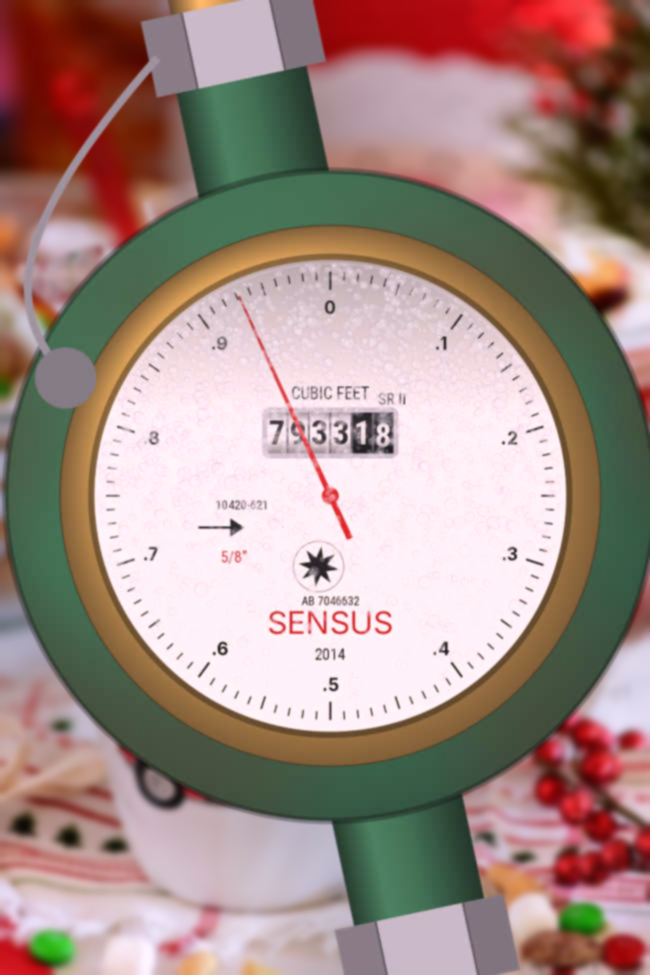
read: 793317.93 ft³
